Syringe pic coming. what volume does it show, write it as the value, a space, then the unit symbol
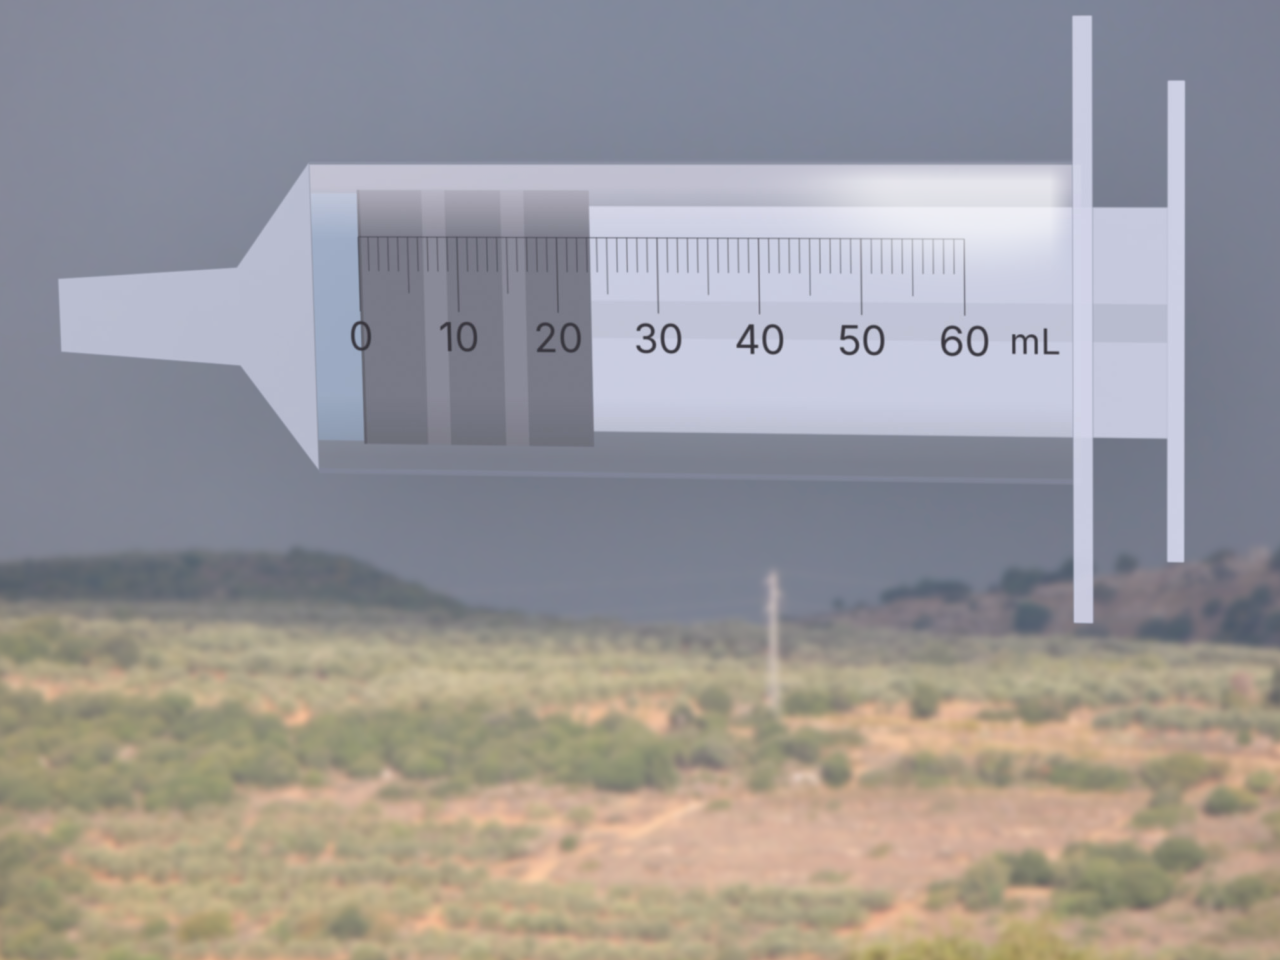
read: 0 mL
